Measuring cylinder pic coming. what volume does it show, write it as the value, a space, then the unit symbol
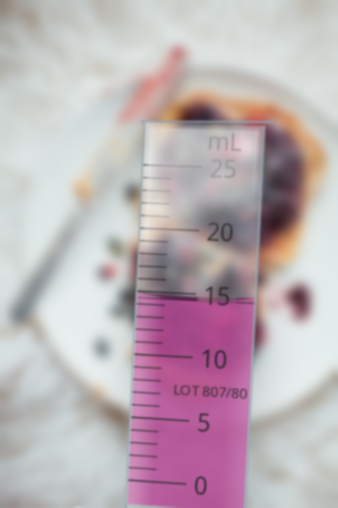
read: 14.5 mL
